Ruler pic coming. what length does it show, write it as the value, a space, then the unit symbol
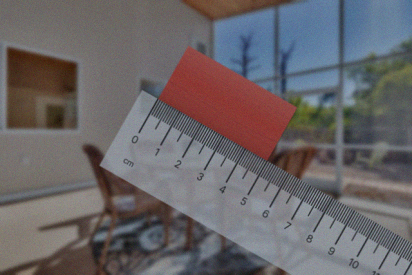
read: 5 cm
